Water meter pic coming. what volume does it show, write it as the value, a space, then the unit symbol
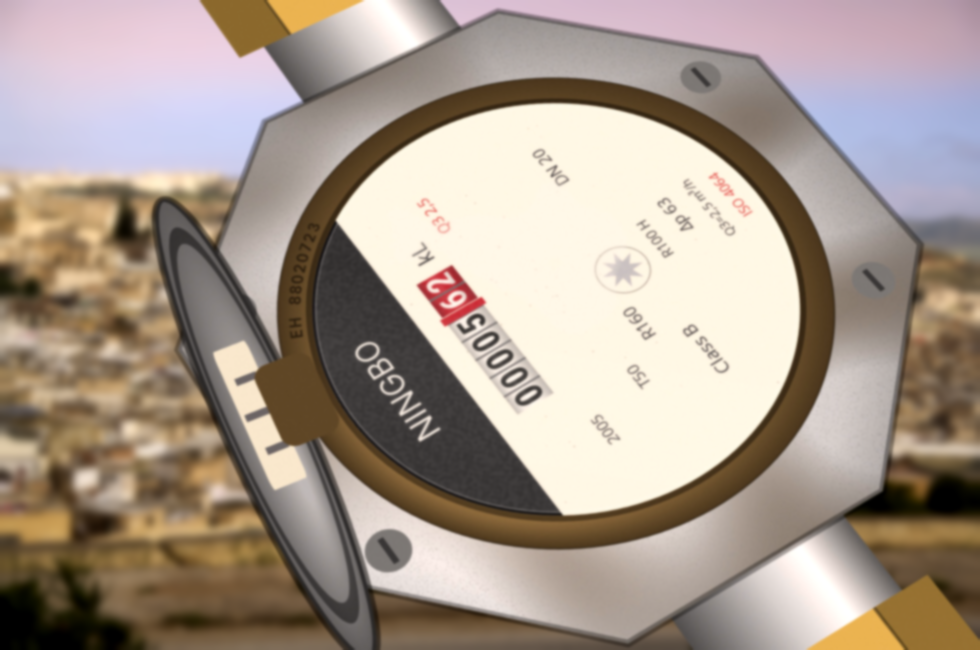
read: 5.62 kL
